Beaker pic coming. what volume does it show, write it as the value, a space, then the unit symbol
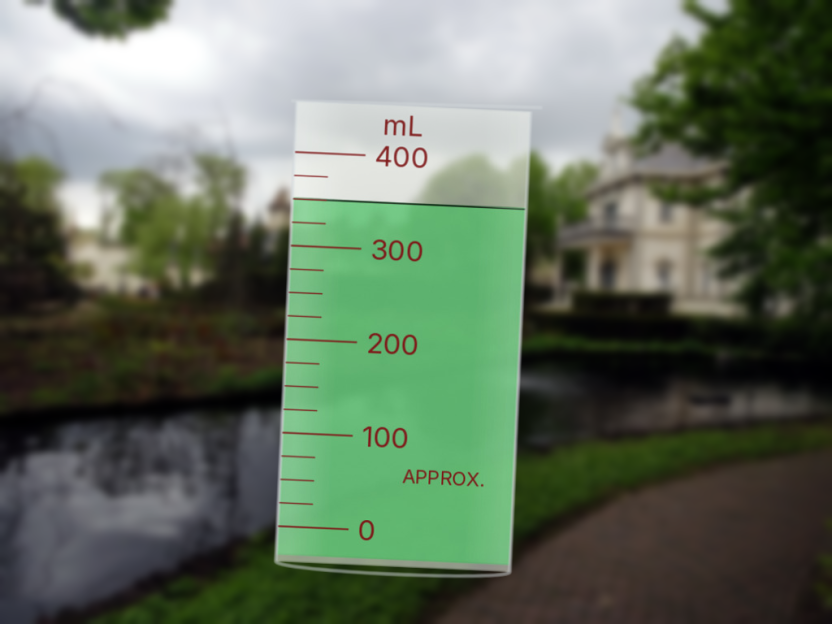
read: 350 mL
